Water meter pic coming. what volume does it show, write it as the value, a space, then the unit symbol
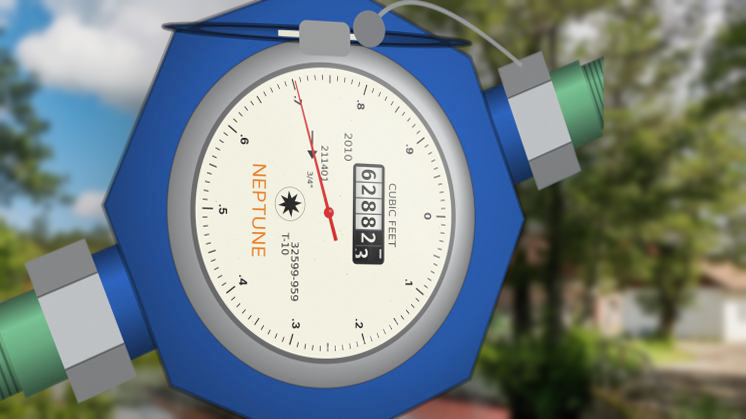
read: 628822.70 ft³
